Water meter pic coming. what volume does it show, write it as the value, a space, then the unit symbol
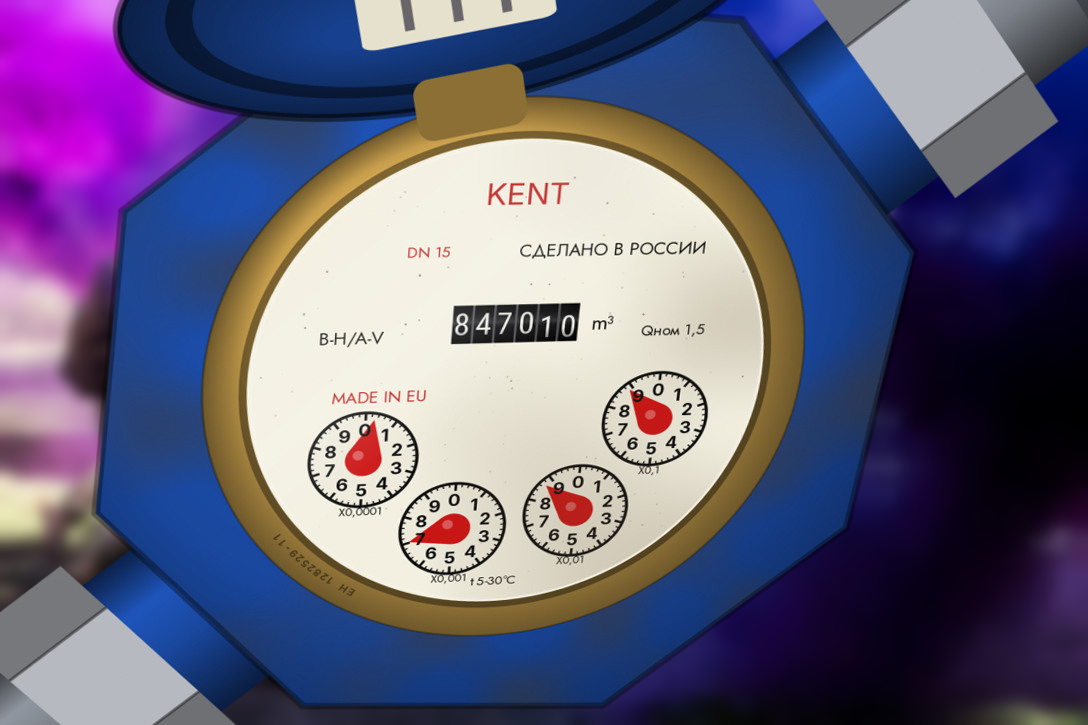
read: 847009.8870 m³
